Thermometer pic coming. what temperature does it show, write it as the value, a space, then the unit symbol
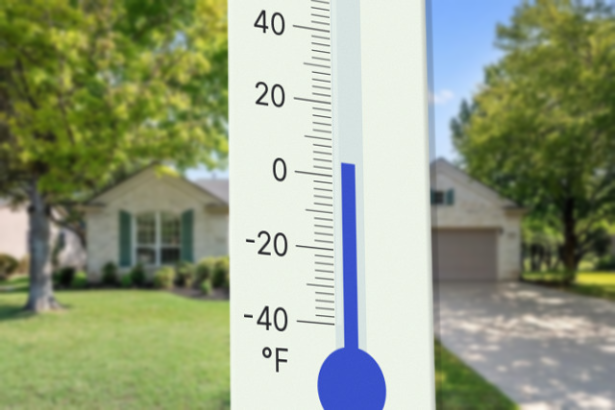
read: 4 °F
